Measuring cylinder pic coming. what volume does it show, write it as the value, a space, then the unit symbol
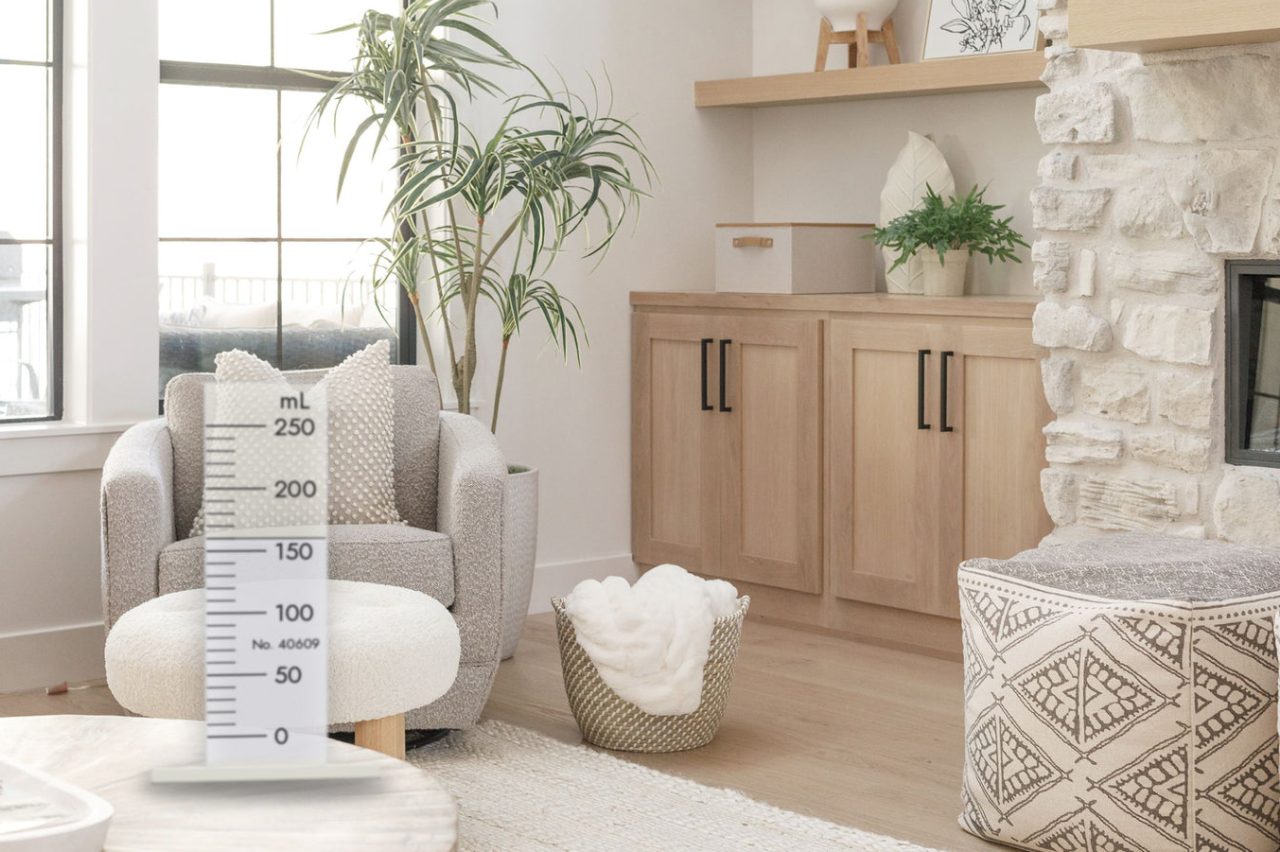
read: 160 mL
